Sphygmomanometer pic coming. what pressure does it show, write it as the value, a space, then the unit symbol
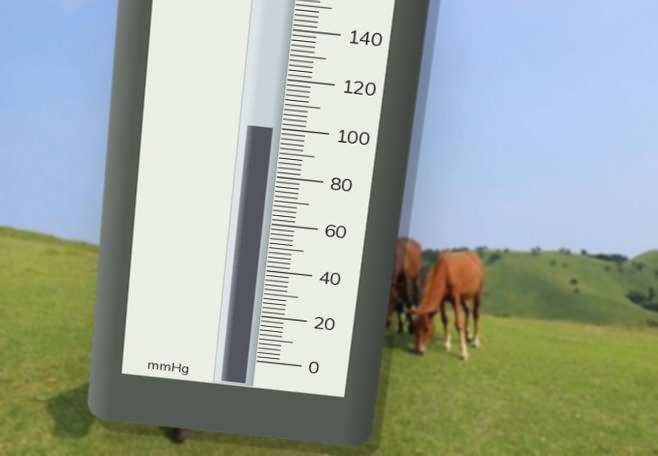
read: 100 mmHg
